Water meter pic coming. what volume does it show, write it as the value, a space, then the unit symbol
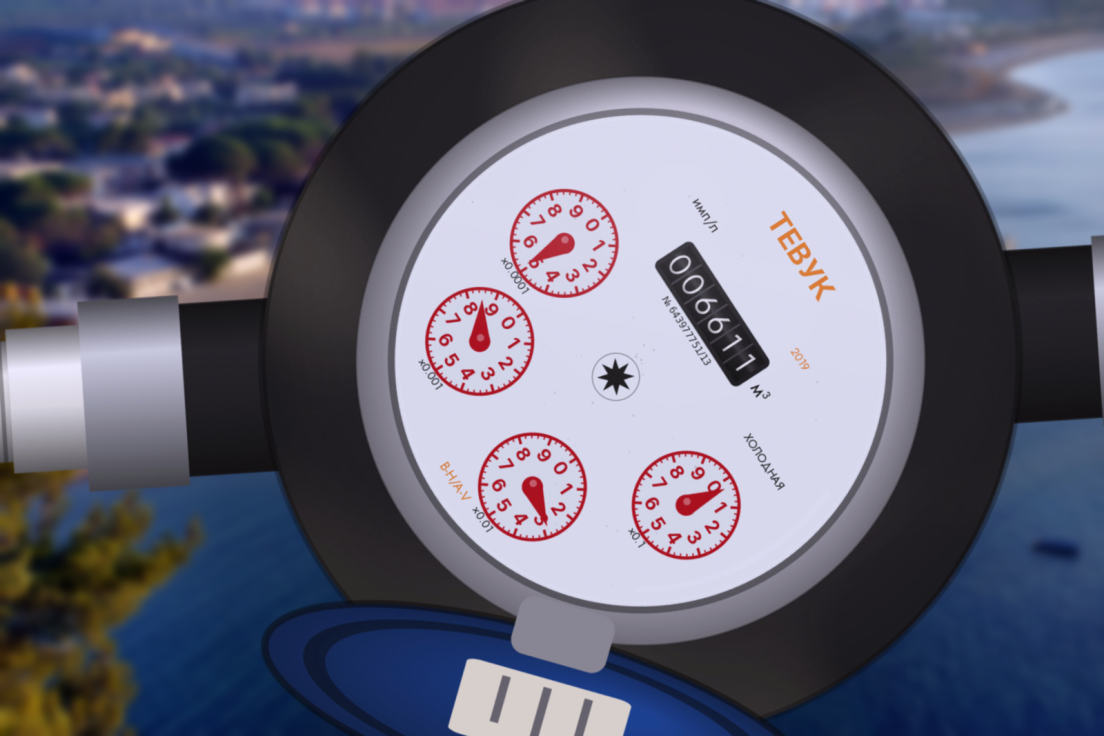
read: 6611.0285 m³
